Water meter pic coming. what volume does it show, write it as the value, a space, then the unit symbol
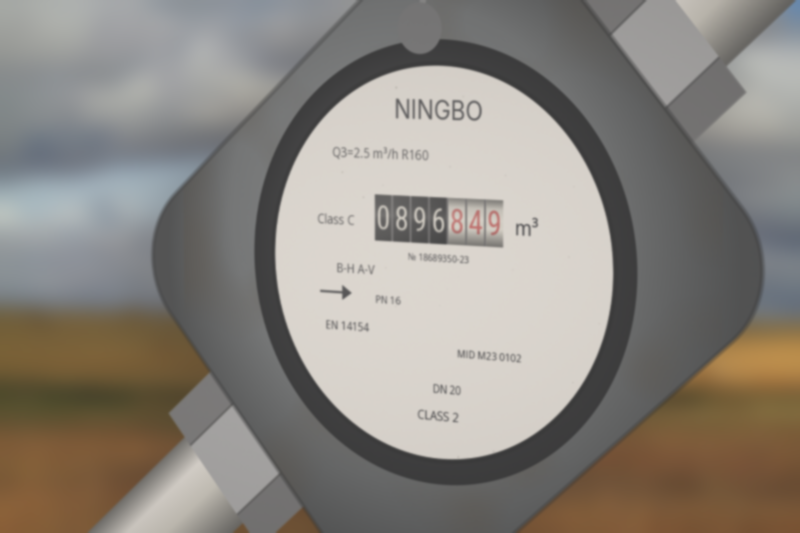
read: 896.849 m³
